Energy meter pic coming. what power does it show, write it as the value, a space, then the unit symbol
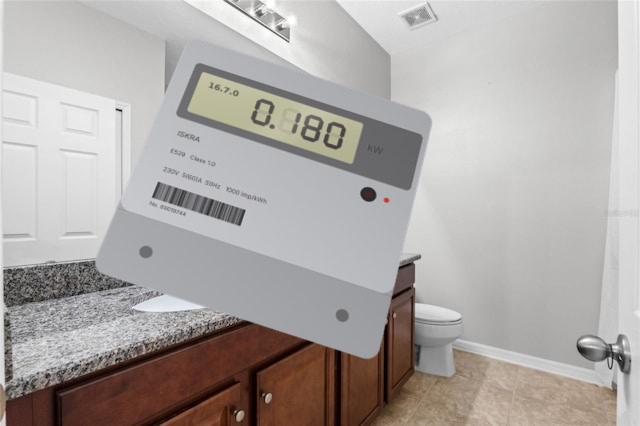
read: 0.180 kW
